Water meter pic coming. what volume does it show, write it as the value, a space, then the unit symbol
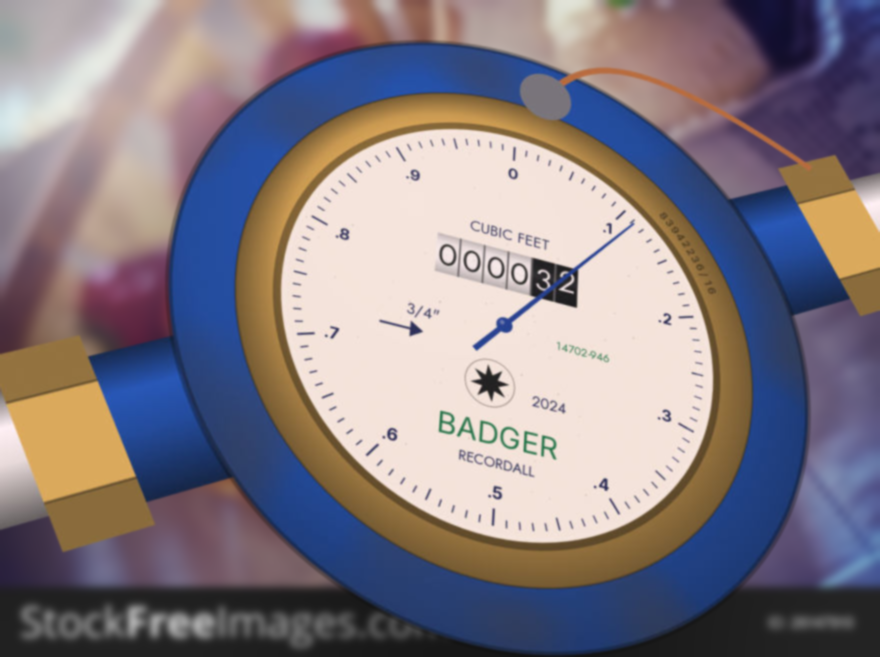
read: 32.11 ft³
